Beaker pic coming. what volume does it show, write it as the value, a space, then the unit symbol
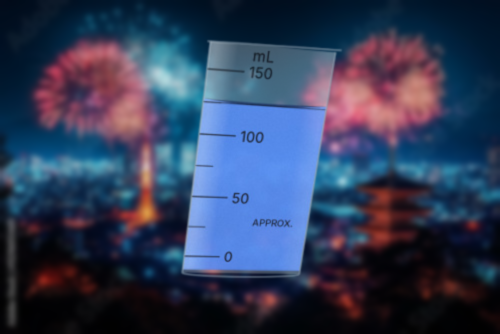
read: 125 mL
